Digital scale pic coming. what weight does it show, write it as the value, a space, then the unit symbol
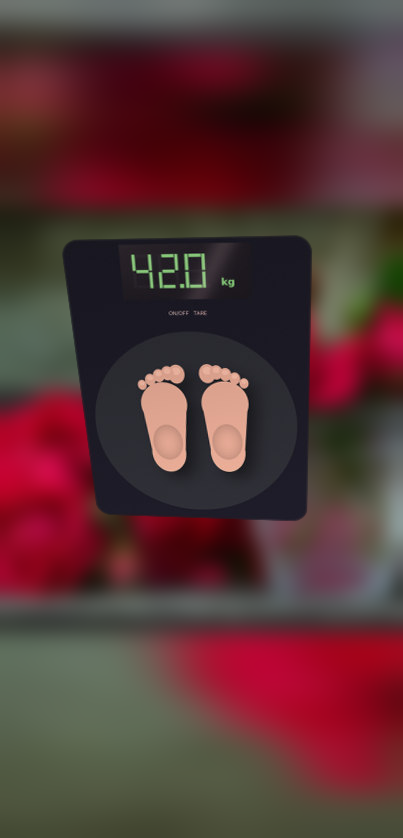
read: 42.0 kg
